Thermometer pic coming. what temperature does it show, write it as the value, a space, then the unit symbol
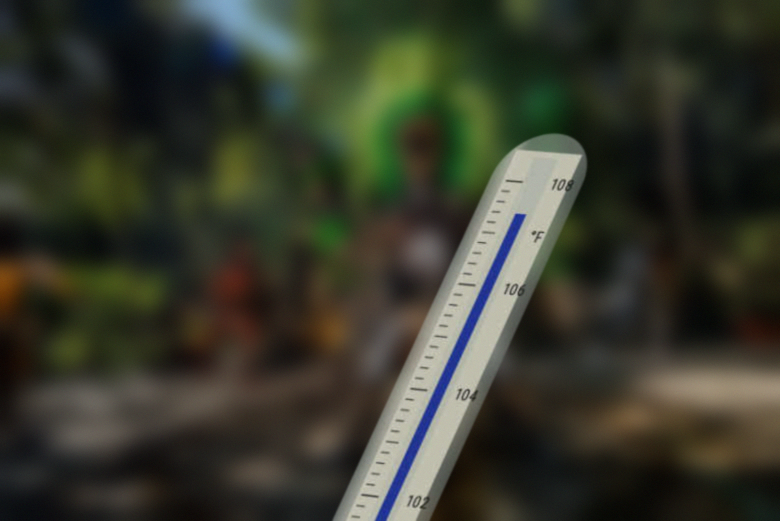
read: 107.4 °F
